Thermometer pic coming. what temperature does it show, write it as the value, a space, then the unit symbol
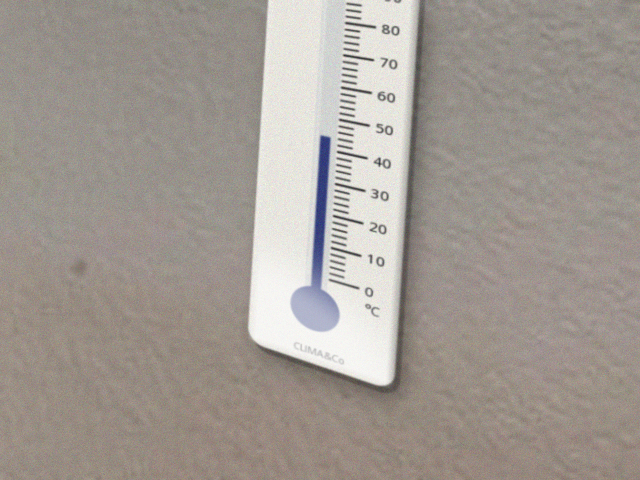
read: 44 °C
